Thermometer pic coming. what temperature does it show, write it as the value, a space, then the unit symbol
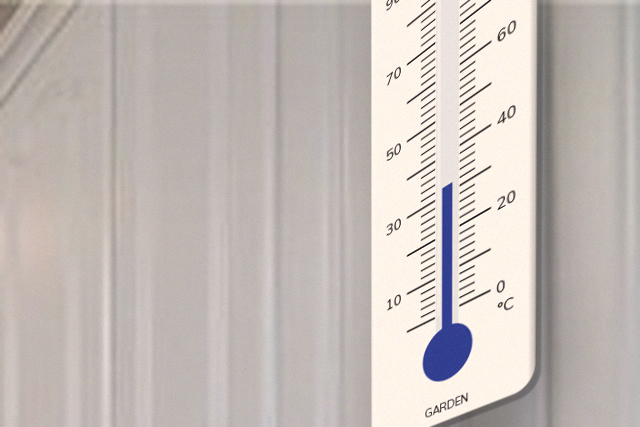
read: 32 °C
